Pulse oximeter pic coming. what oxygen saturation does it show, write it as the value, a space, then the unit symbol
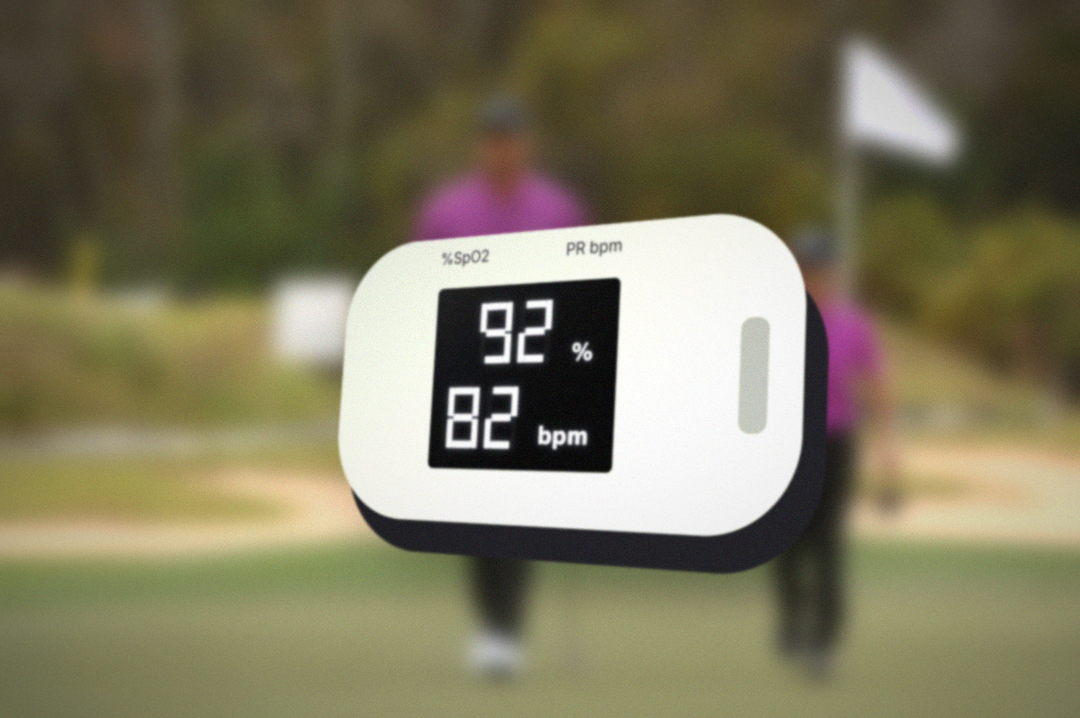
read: 92 %
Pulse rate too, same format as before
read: 82 bpm
